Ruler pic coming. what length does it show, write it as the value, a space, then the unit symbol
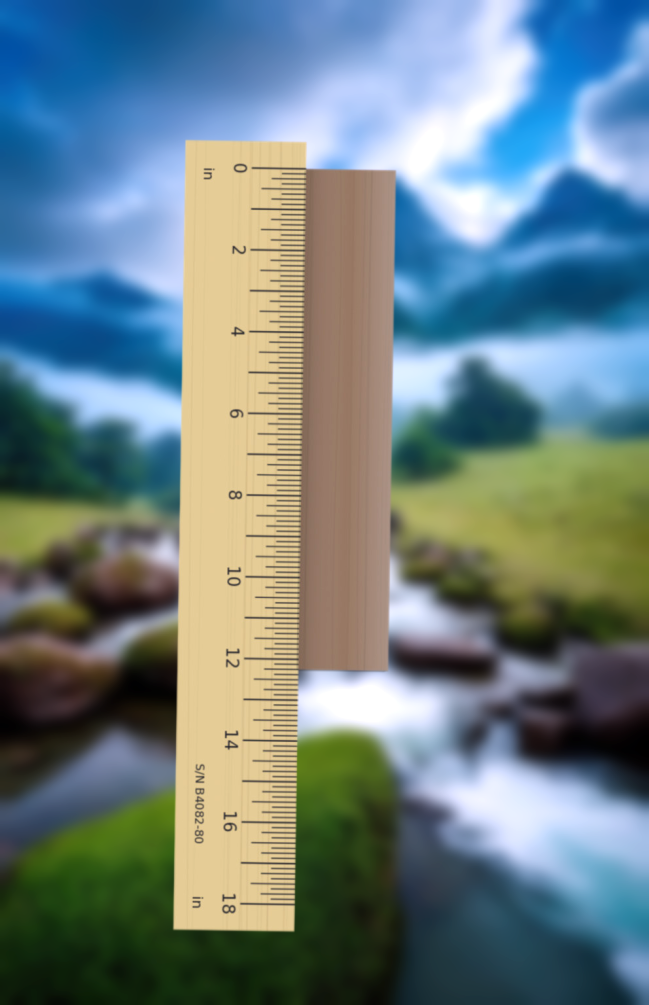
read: 12.25 in
